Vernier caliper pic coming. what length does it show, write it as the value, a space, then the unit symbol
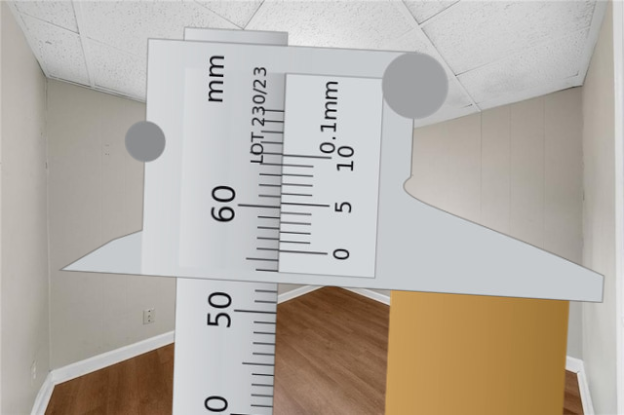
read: 55.9 mm
